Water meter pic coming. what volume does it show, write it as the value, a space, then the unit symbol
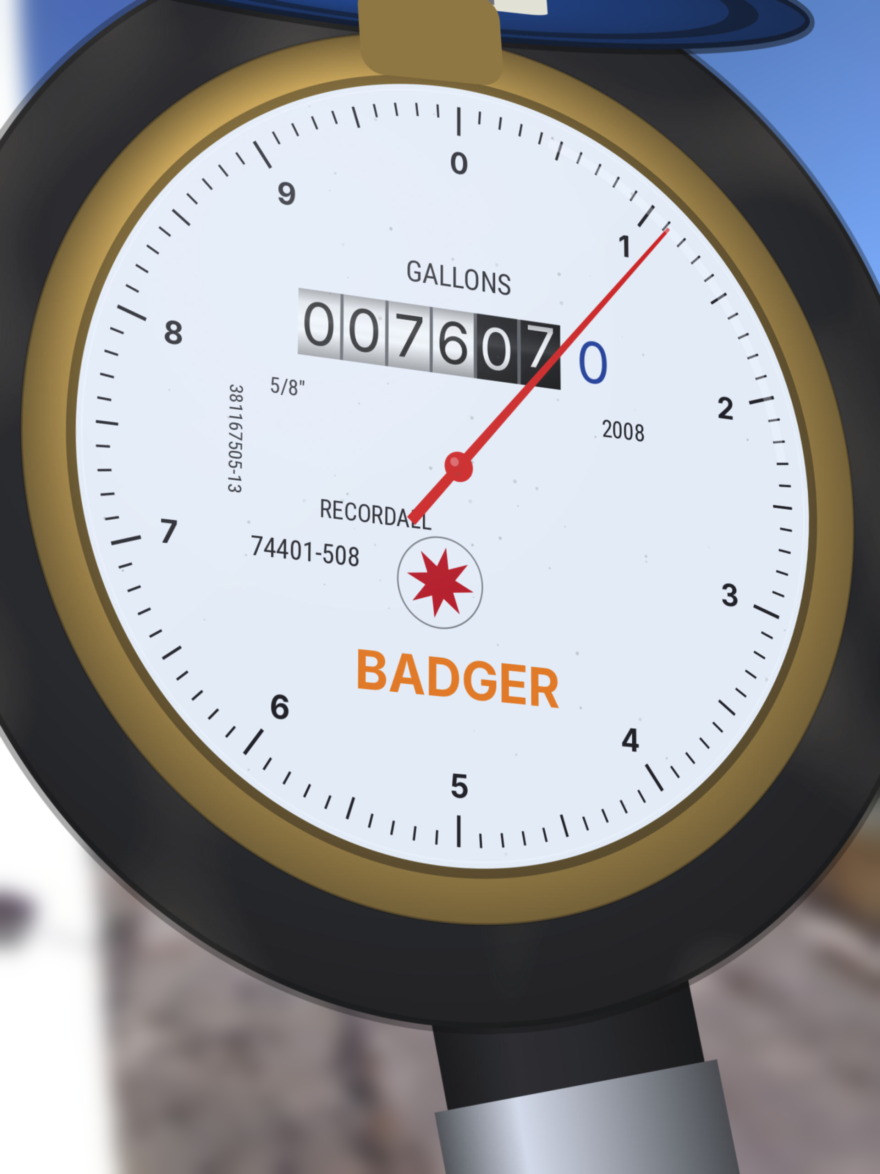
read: 76071.1 gal
